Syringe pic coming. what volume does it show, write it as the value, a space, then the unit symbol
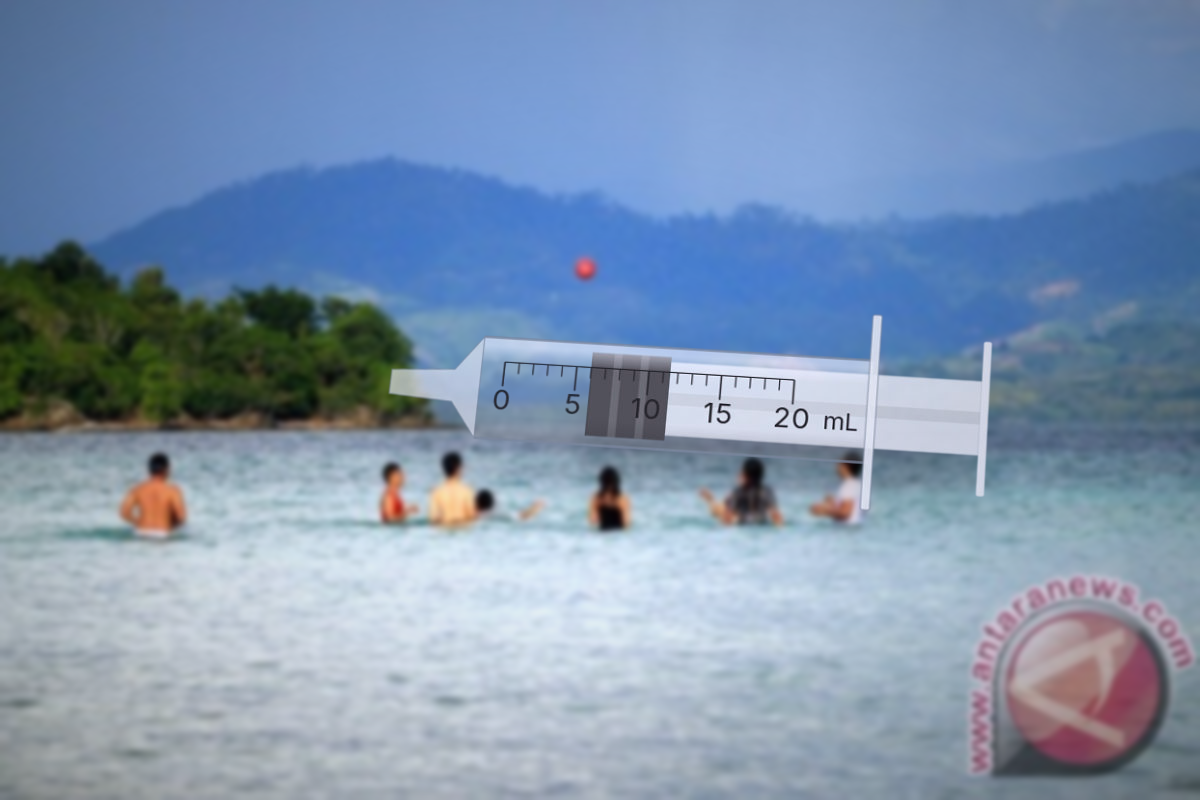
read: 6 mL
